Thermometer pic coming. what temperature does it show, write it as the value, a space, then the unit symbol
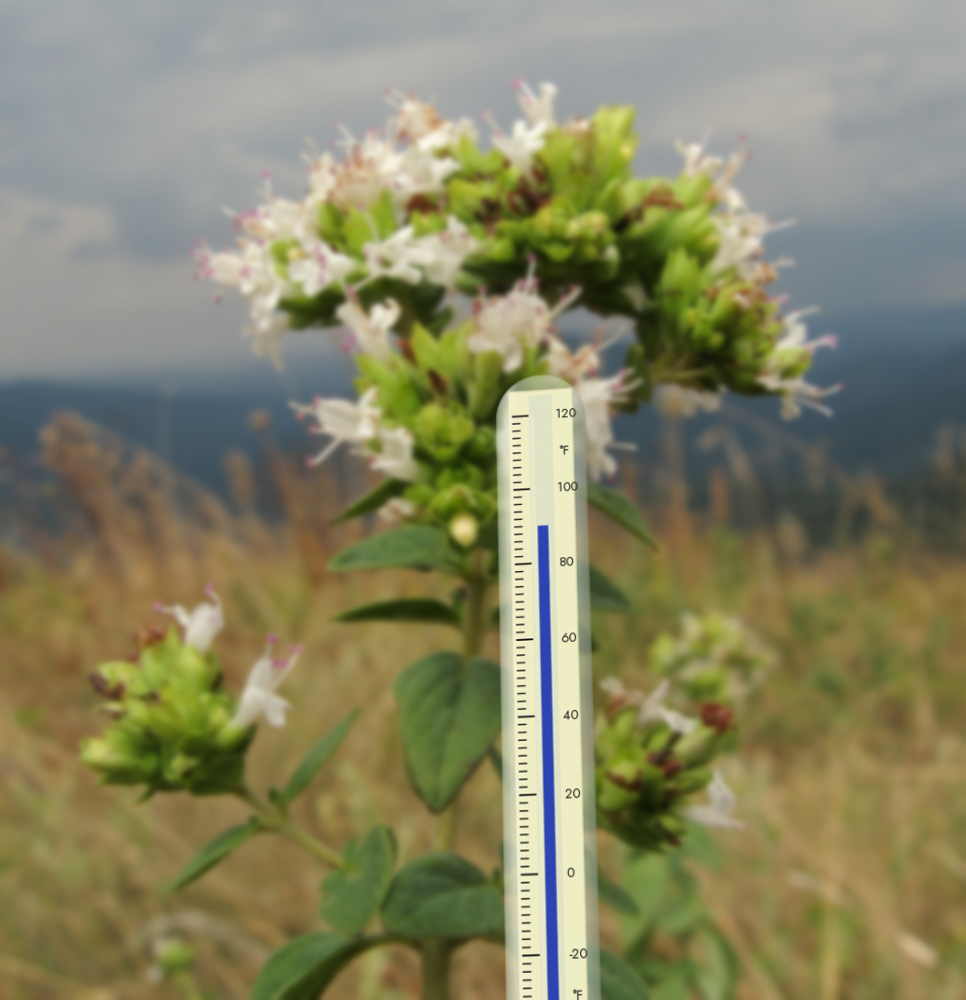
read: 90 °F
